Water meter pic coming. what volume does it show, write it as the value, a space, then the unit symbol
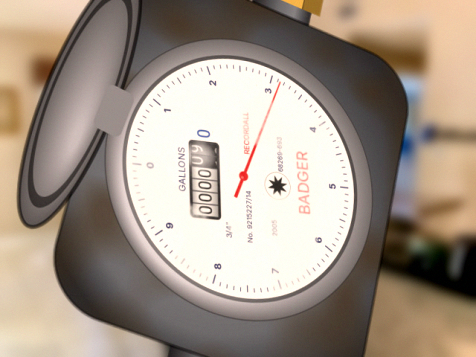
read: 93.1 gal
